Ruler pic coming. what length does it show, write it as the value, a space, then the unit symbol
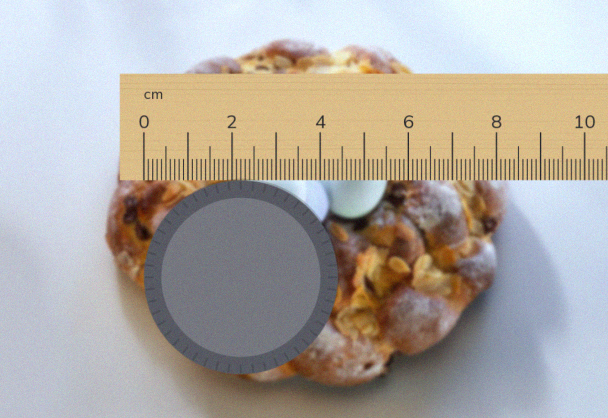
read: 4.4 cm
